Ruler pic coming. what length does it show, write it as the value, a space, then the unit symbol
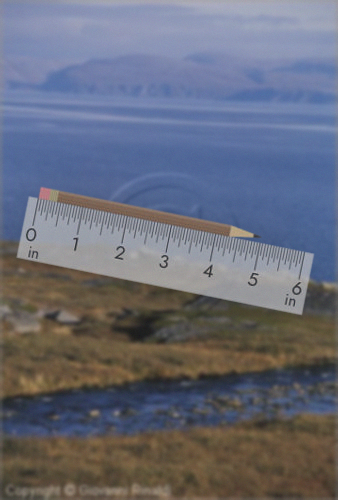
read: 5 in
